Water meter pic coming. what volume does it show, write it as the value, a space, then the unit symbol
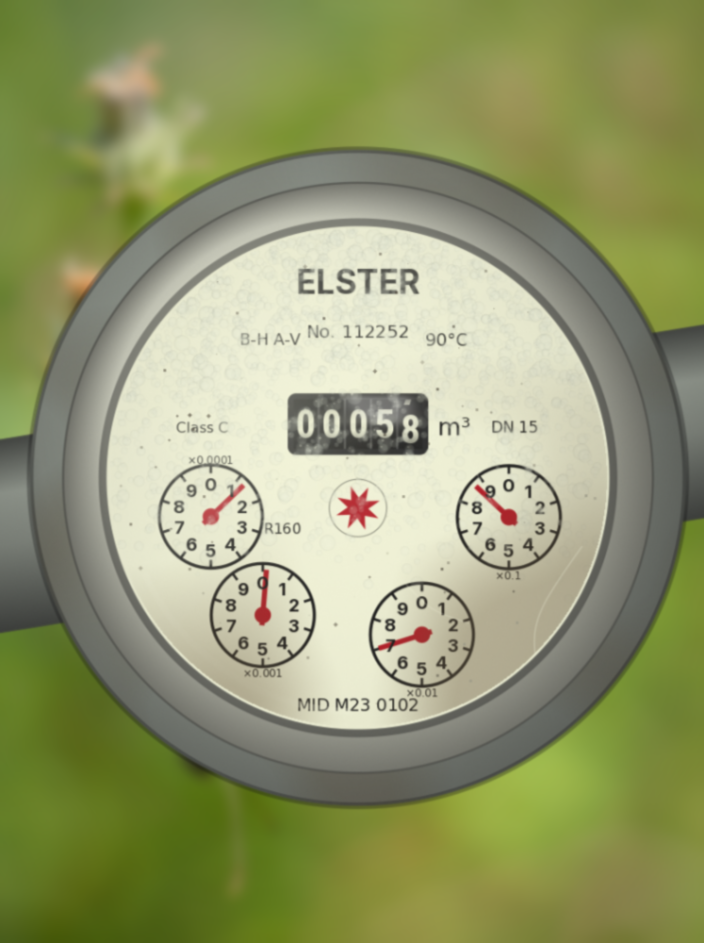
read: 57.8701 m³
